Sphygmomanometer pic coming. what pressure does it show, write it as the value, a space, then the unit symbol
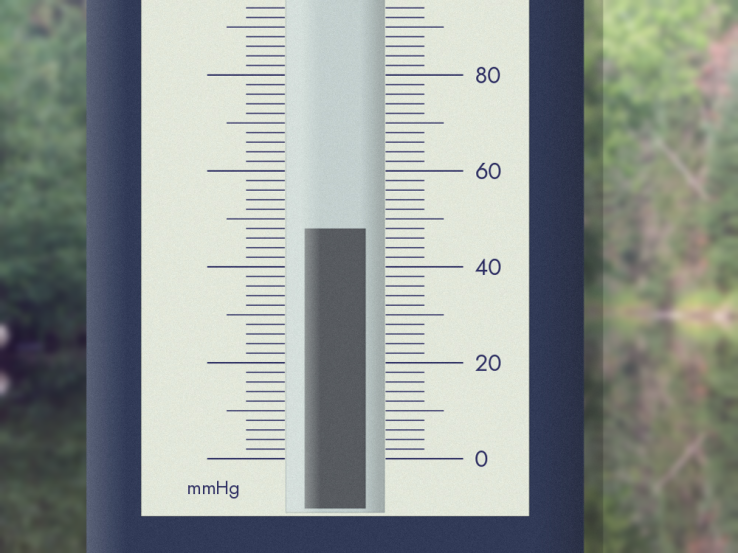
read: 48 mmHg
